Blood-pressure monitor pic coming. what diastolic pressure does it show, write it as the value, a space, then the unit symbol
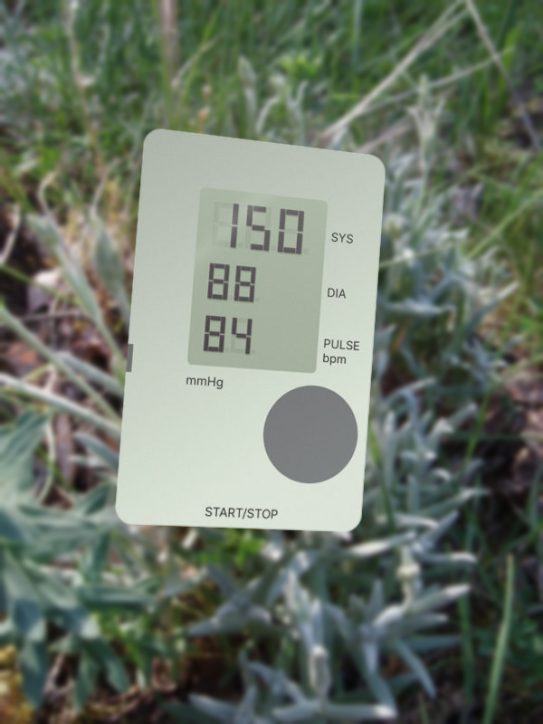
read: 88 mmHg
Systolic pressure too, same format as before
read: 150 mmHg
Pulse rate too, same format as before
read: 84 bpm
